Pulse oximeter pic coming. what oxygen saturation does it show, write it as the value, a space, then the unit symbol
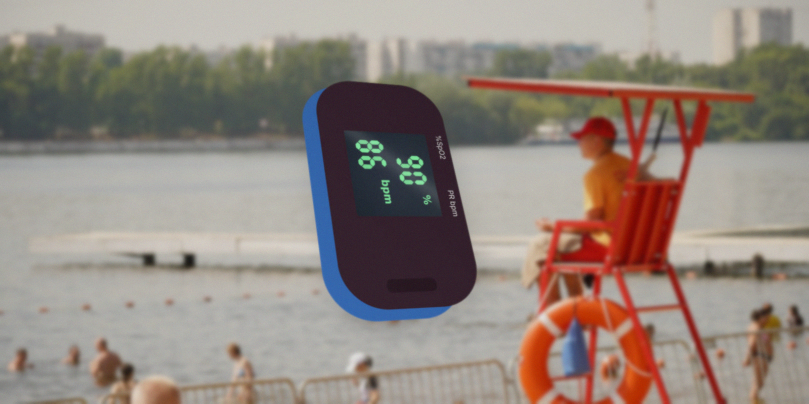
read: 90 %
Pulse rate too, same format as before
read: 86 bpm
